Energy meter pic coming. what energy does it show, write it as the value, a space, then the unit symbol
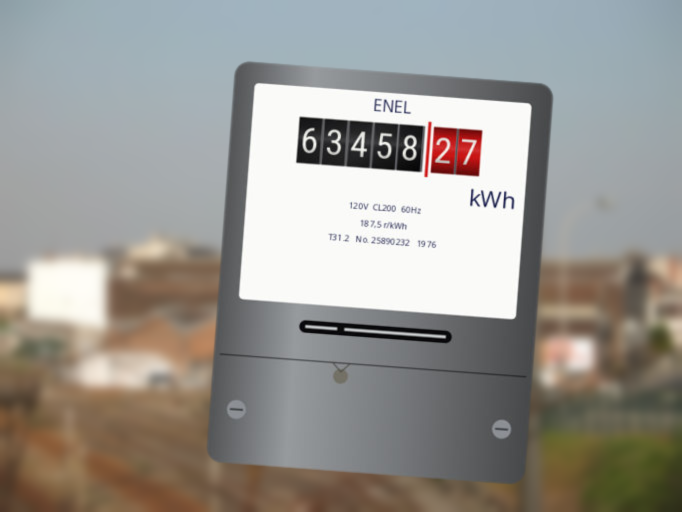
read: 63458.27 kWh
